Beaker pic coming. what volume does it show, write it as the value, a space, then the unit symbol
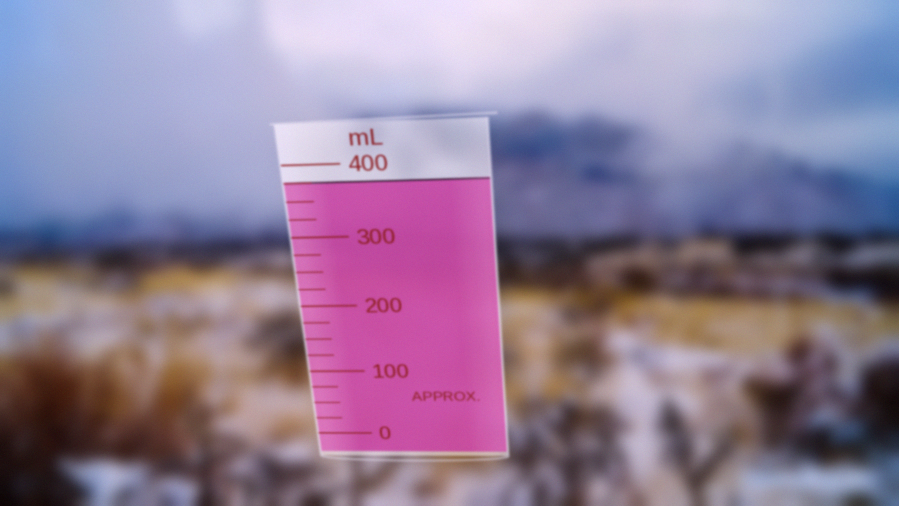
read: 375 mL
